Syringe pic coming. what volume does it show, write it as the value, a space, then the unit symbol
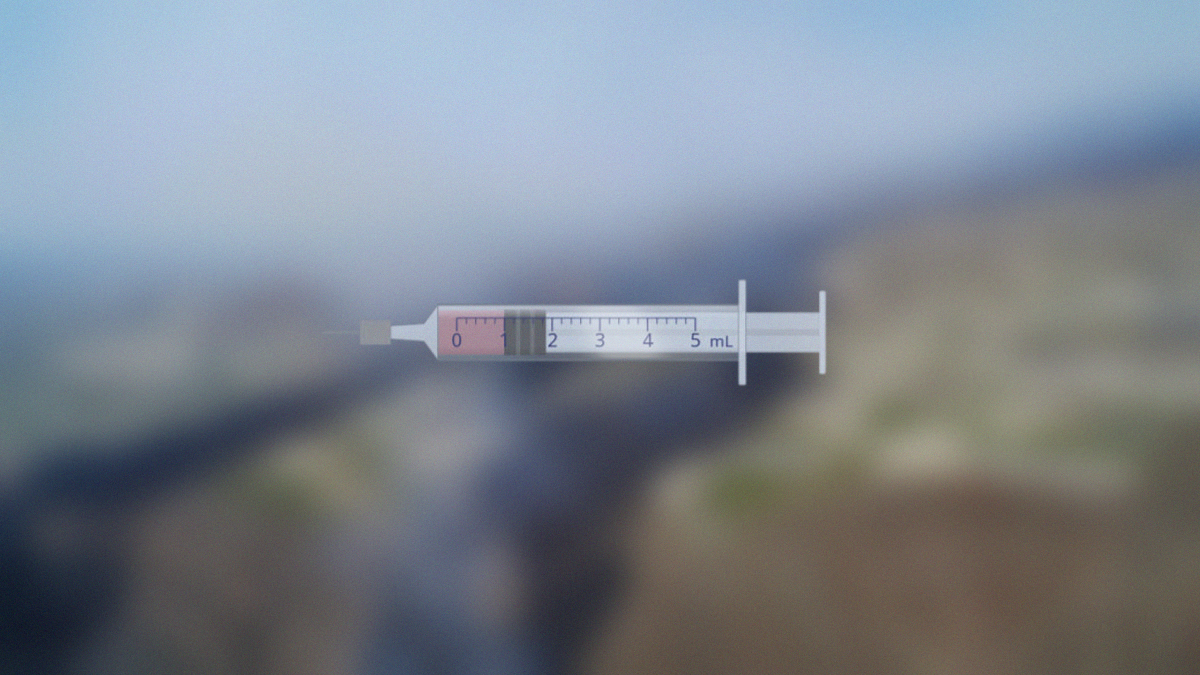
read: 1 mL
